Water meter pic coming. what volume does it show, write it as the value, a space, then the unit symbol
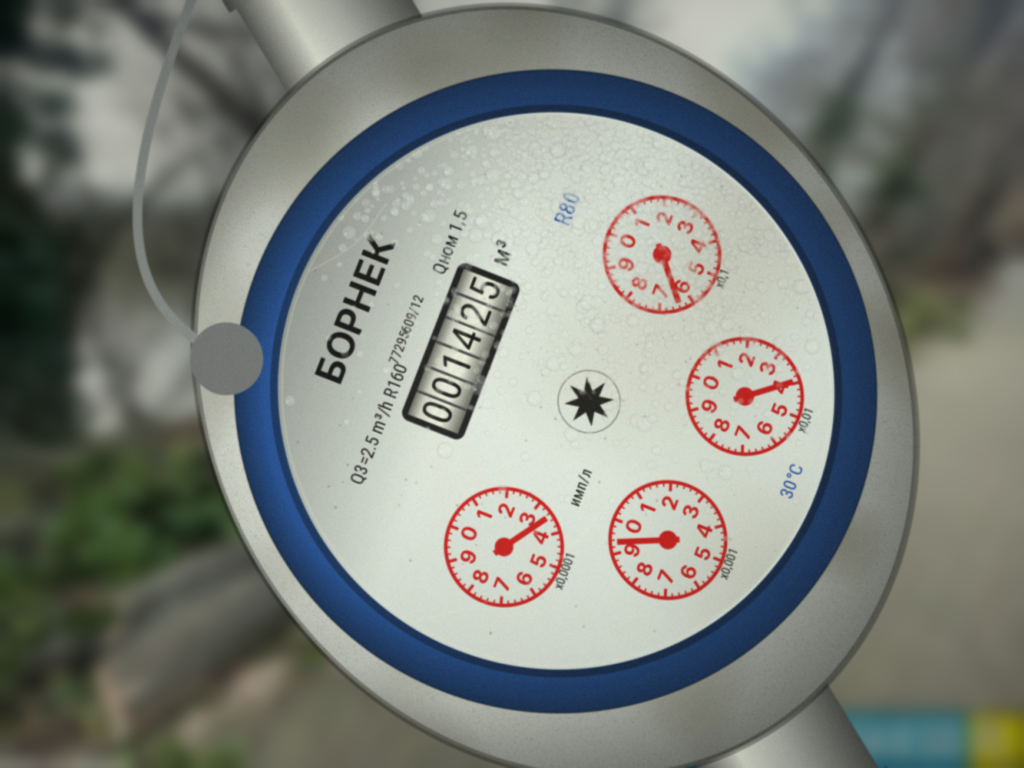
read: 1425.6393 m³
